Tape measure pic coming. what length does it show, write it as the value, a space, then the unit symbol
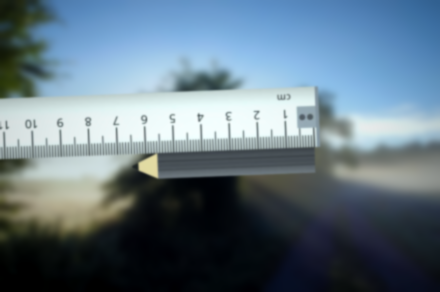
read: 6.5 cm
